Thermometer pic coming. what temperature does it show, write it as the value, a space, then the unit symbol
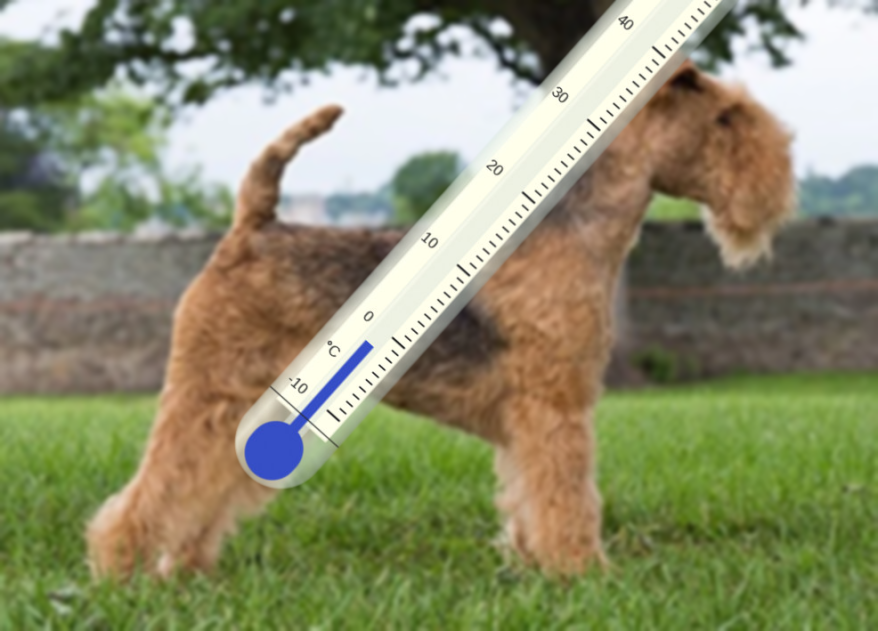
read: -2 °C
